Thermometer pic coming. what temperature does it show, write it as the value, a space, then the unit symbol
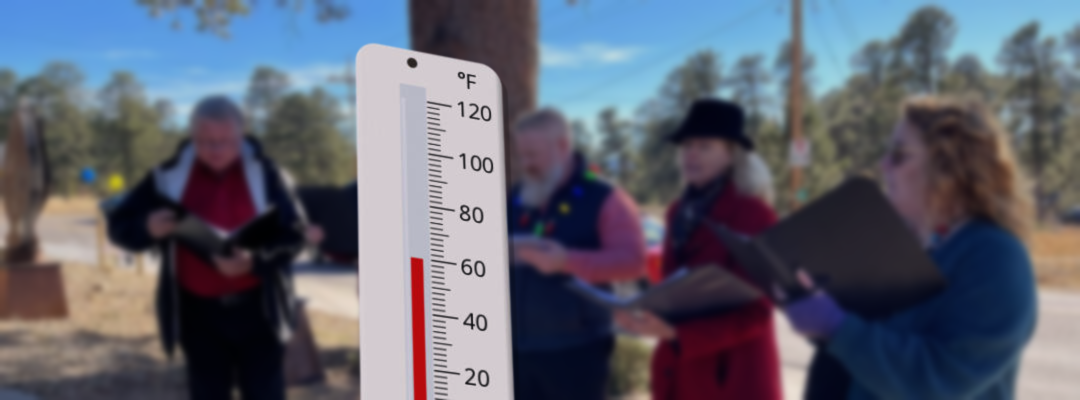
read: 60 °F
